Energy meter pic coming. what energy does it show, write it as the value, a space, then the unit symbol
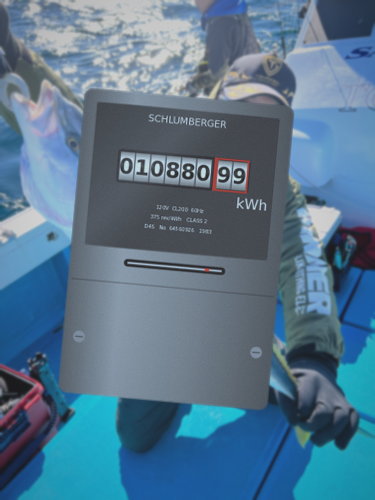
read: 10880.99 kWh
